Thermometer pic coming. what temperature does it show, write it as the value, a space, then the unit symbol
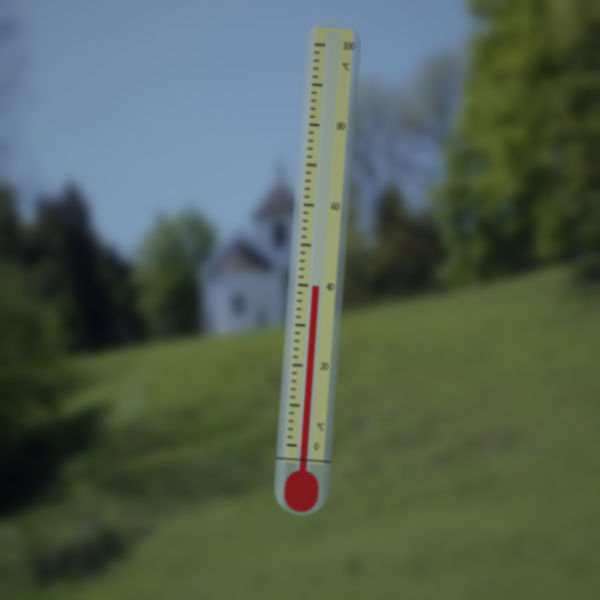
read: 40 °C
